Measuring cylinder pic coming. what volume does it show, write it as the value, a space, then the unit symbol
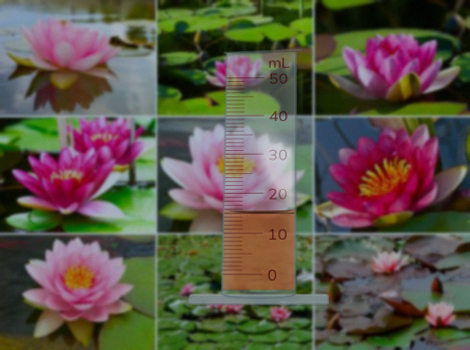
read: 15 mL
